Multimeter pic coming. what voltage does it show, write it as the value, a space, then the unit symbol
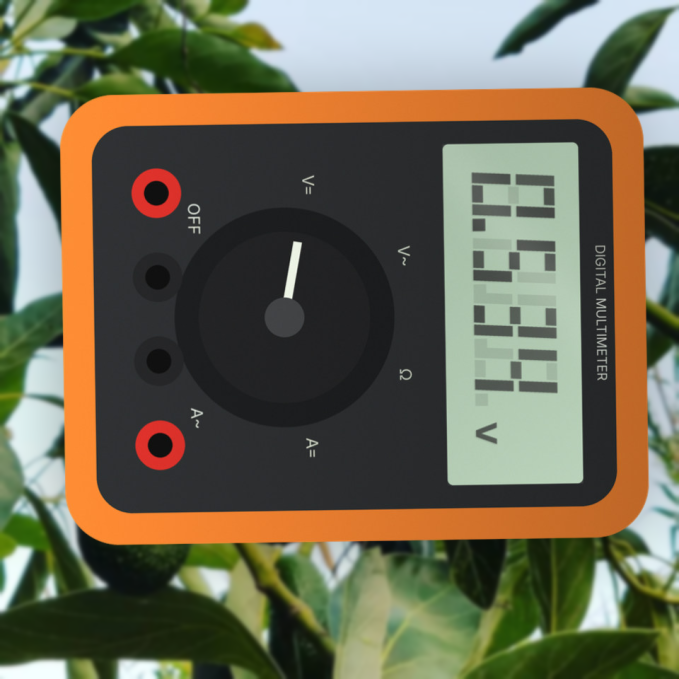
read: 0.534 V
